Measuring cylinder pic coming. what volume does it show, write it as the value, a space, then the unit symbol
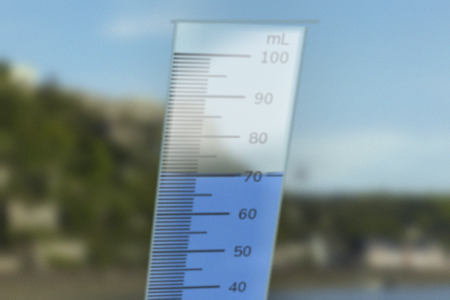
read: 70 mL
